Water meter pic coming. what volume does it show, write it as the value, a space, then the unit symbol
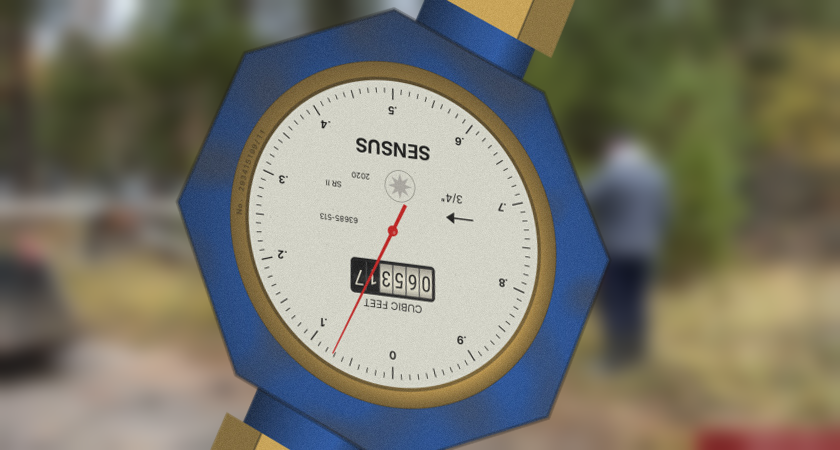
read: 65317.07 ft³
